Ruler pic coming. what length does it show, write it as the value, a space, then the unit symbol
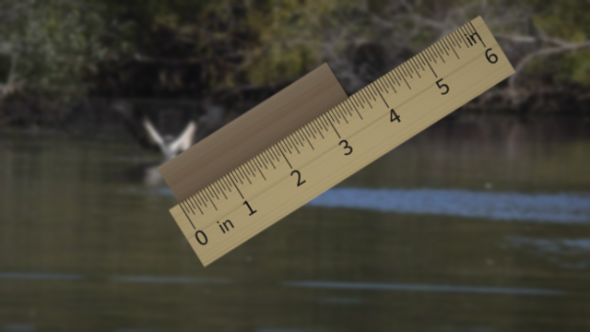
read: 3.5 in
